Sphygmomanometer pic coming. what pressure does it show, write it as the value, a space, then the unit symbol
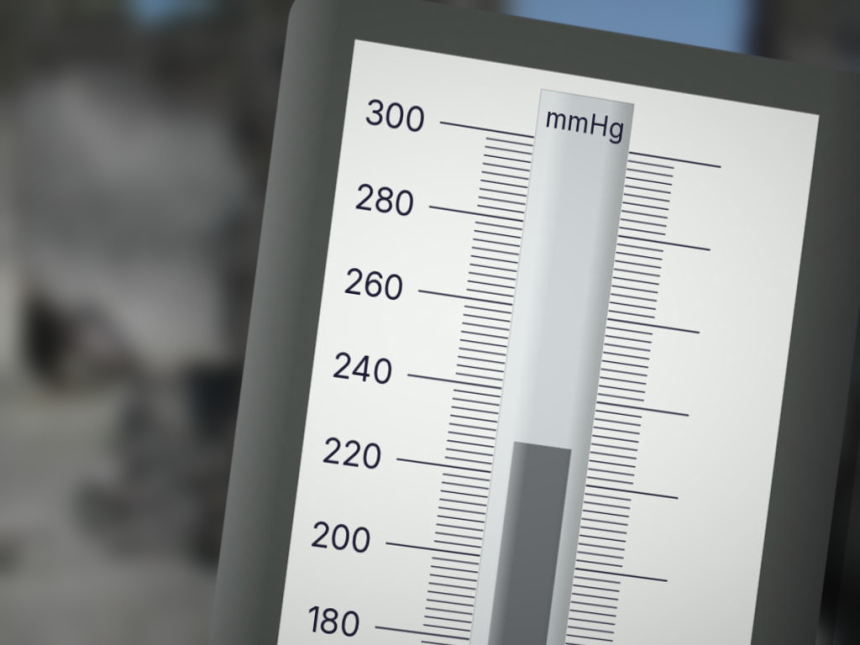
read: 228 mmHg
